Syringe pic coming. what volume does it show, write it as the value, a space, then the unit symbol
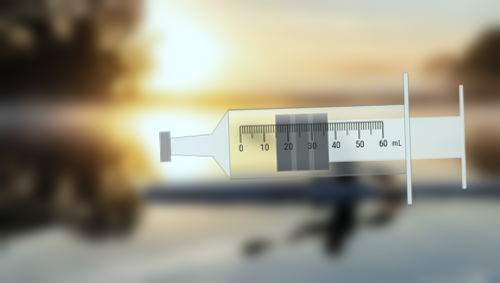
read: 15 mL
